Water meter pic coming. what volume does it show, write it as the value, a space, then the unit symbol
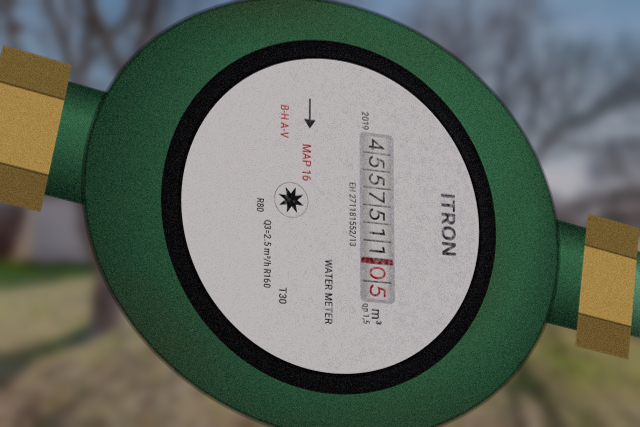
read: 4557511.05 m³
